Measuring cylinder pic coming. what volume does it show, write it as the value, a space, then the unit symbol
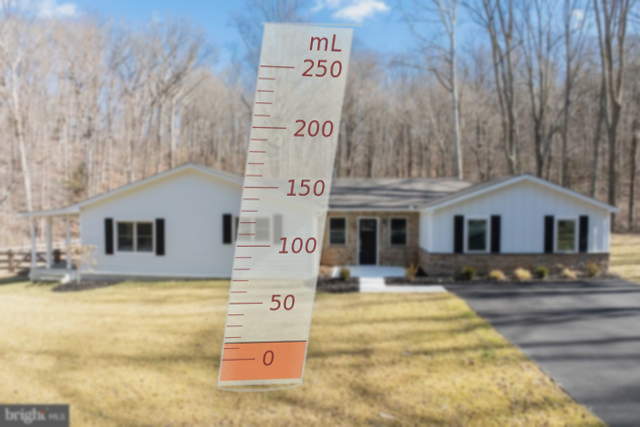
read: 15 mL
